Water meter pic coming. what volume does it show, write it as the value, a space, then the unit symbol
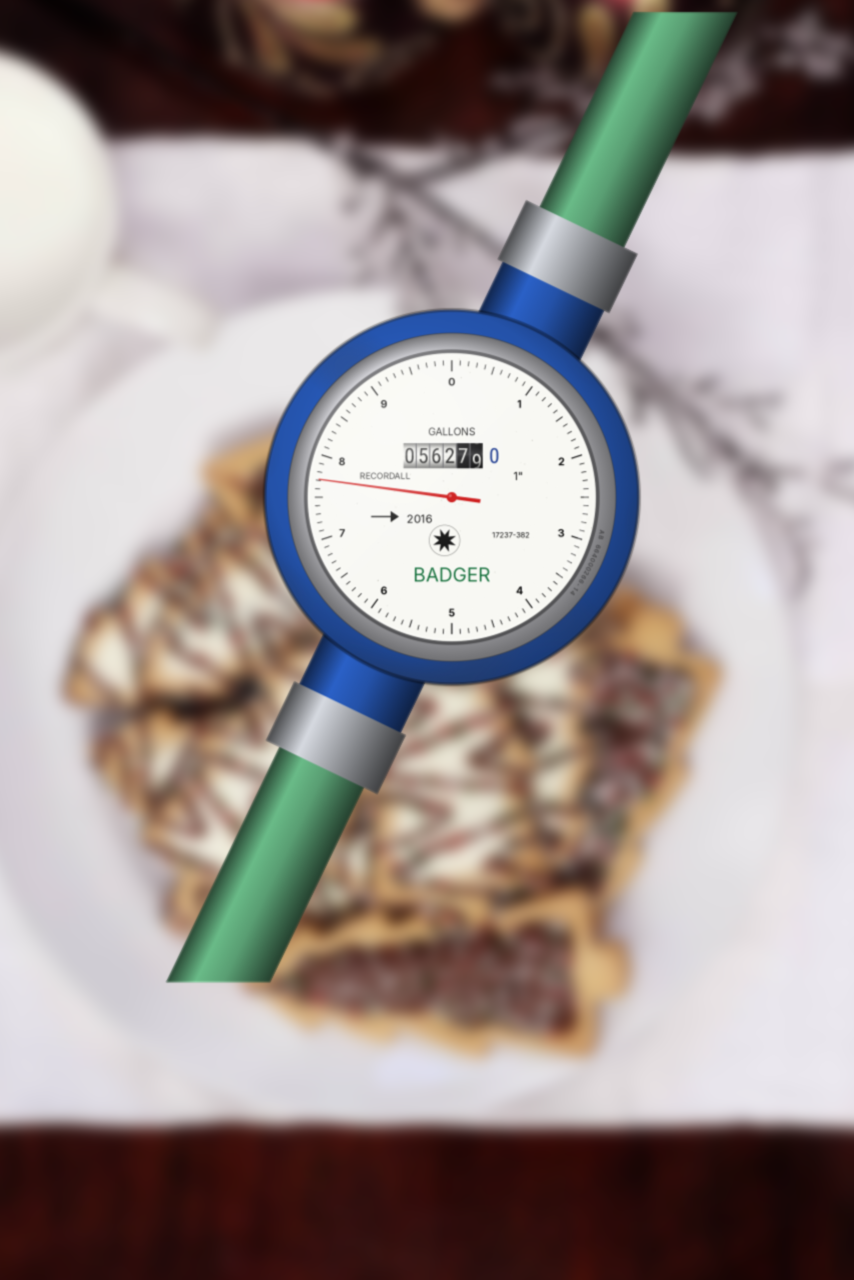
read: 562787.7 gal
